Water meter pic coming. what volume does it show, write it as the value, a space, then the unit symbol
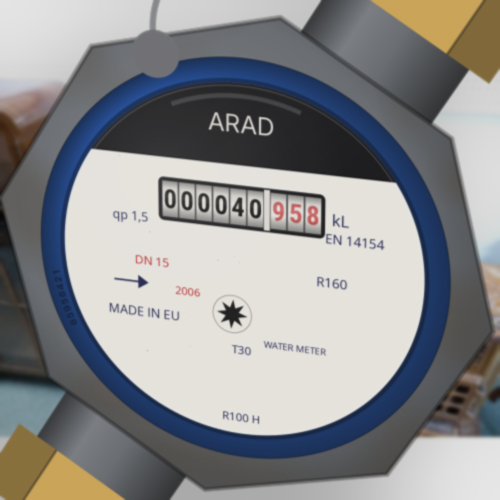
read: 40.958 kL
